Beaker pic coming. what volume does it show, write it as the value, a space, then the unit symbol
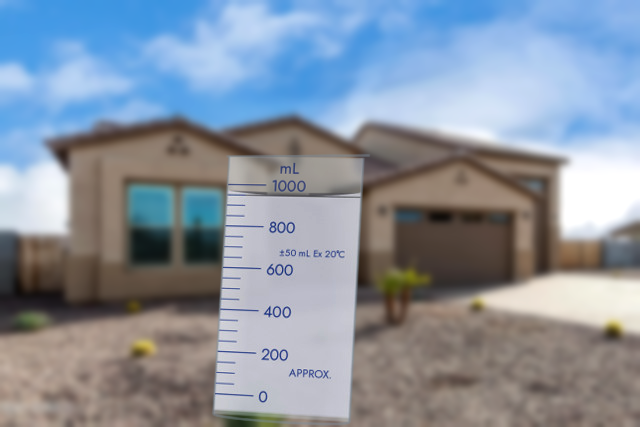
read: 950 mL
